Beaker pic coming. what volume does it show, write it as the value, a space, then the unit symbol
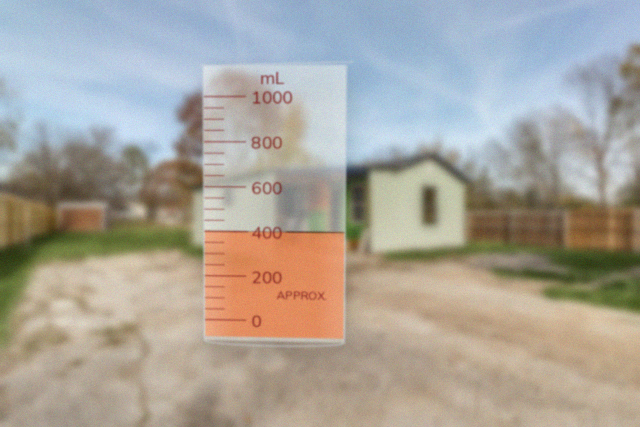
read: 400 mL
